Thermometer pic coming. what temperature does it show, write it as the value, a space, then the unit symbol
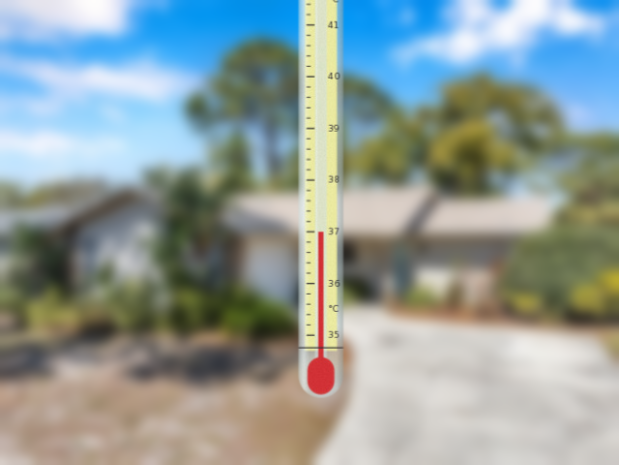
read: 37 °C
